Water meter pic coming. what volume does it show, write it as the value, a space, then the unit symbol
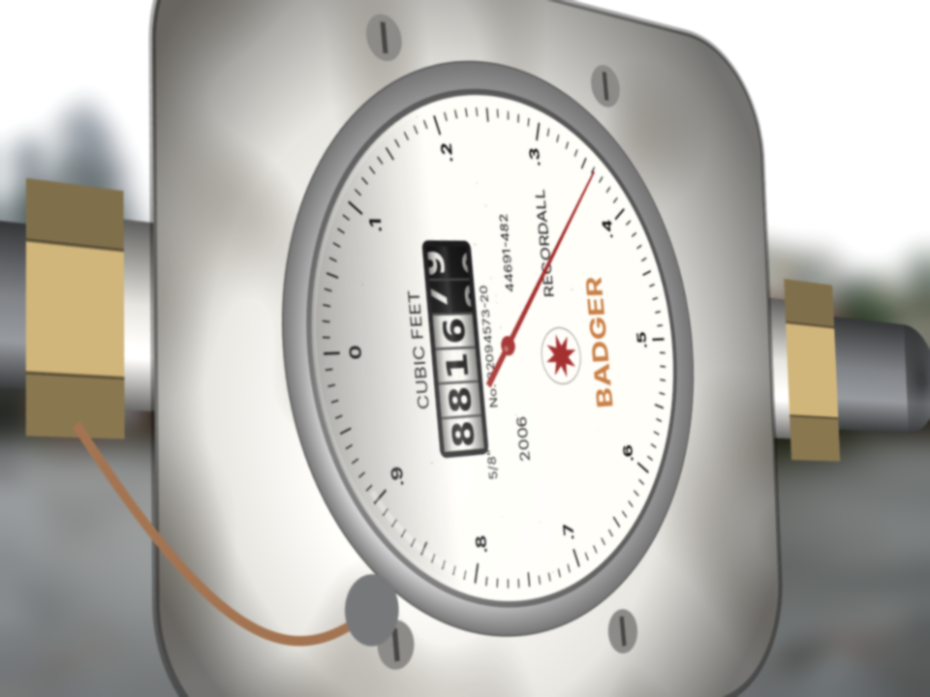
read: 881679.36 ft³
